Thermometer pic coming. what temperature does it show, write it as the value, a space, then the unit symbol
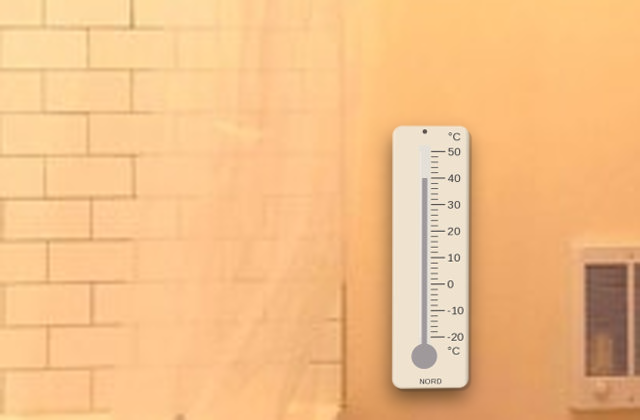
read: 40 °C
